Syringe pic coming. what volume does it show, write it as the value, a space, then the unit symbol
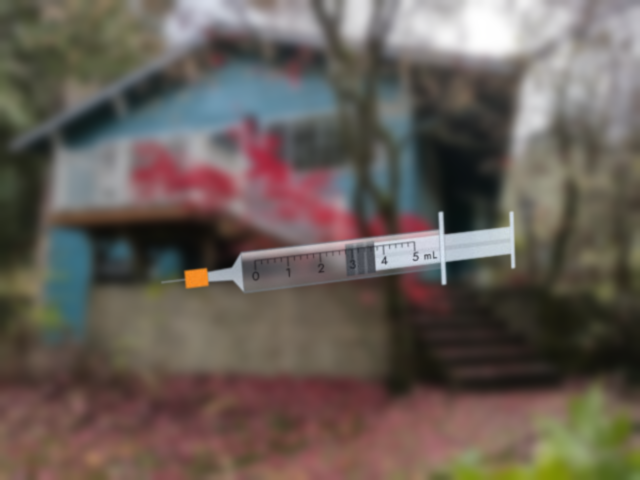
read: 2.8 mL
